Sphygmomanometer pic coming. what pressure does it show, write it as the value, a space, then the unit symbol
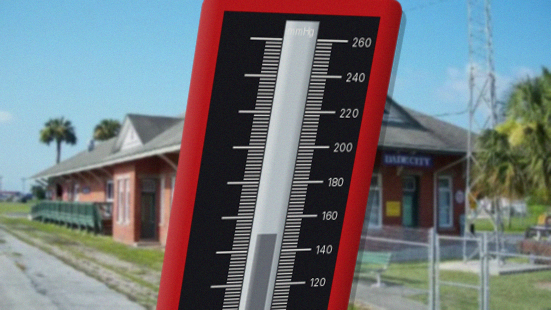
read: 150 mmHg
